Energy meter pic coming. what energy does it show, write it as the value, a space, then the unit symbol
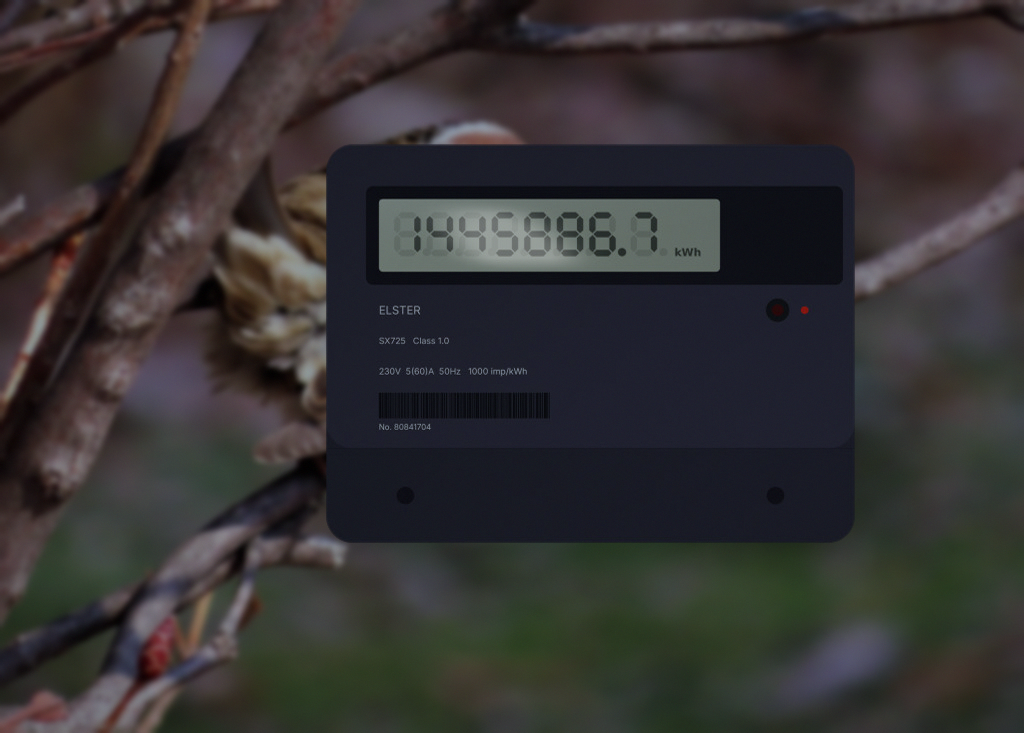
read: 1445886.7 kWh
